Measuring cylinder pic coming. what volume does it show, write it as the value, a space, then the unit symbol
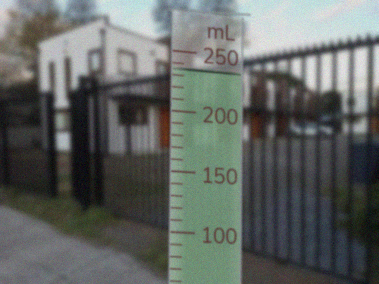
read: 235 mL
